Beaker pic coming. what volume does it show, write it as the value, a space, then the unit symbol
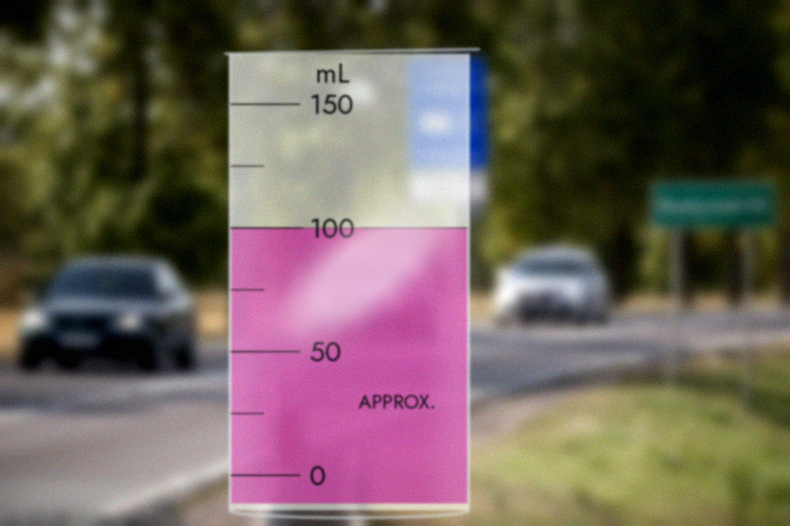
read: 100 mL
